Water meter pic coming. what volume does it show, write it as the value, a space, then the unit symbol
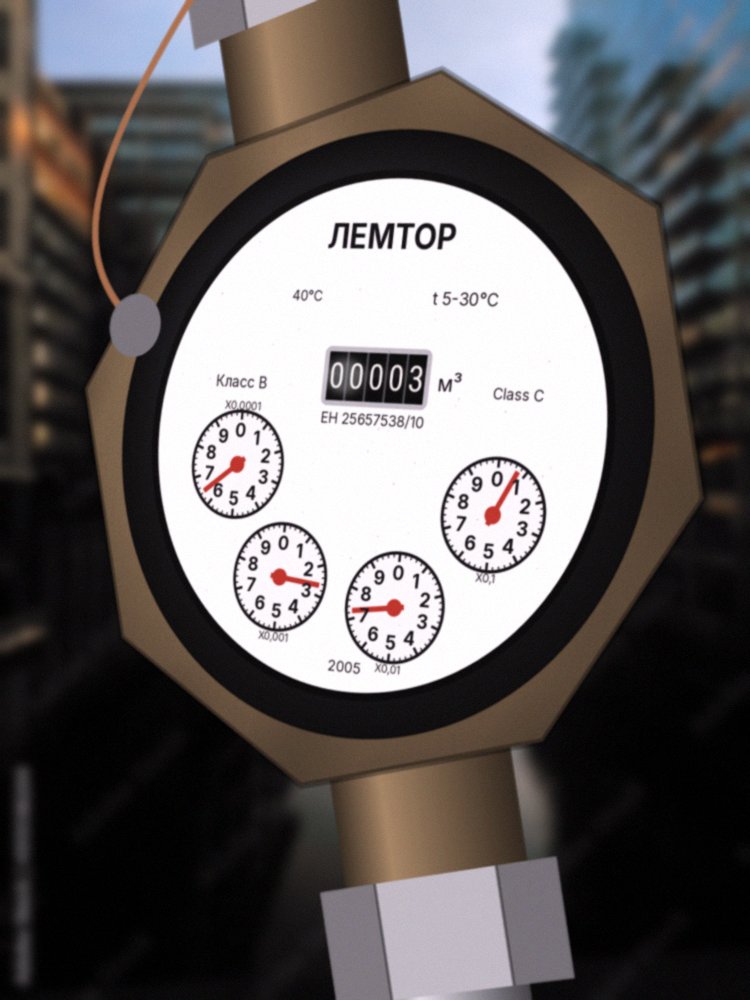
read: 3.0726 m³
